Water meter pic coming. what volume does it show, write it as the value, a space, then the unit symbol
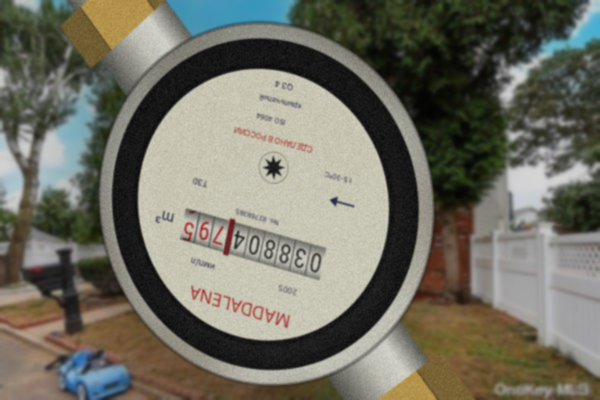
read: 38804.795 m³
